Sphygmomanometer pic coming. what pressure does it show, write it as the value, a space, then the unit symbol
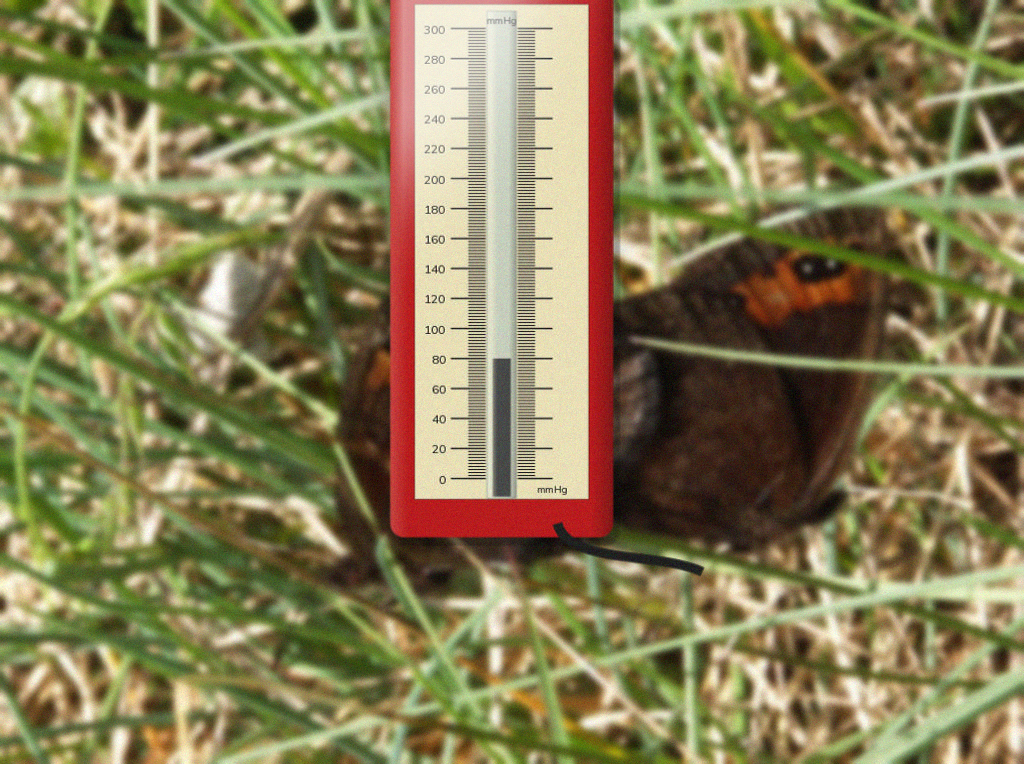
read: 80 mmHg
